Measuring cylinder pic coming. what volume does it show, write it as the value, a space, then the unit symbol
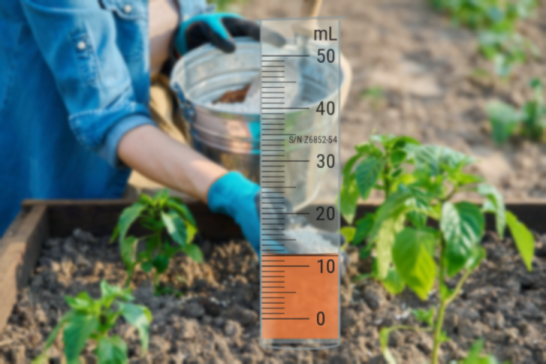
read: 12 mL
